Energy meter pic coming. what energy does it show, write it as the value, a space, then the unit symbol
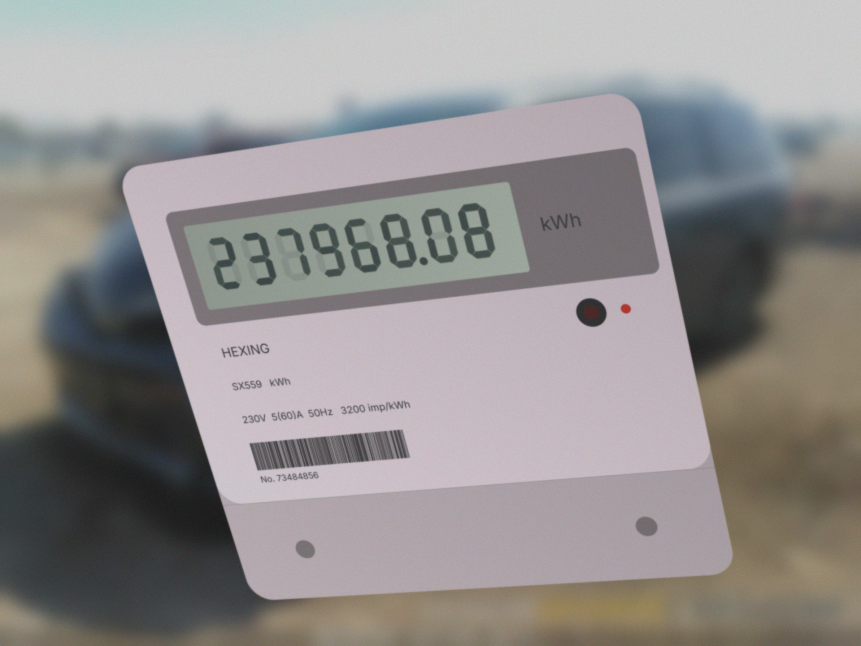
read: 237968.08 kWh
